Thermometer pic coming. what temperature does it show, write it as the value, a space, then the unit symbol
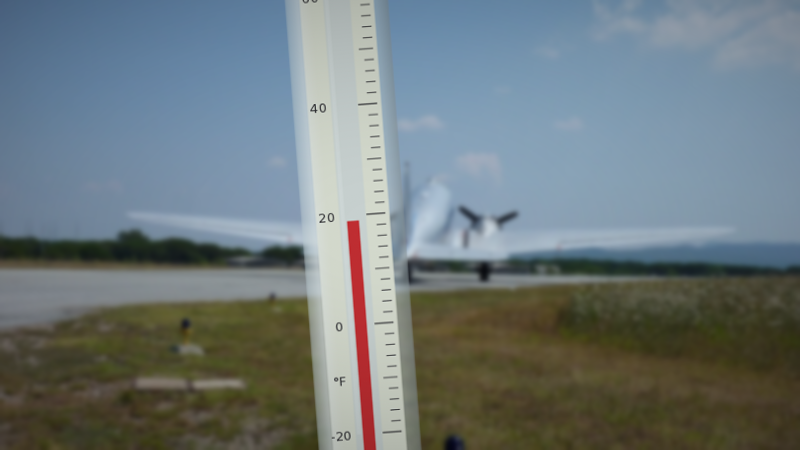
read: 19 °F
